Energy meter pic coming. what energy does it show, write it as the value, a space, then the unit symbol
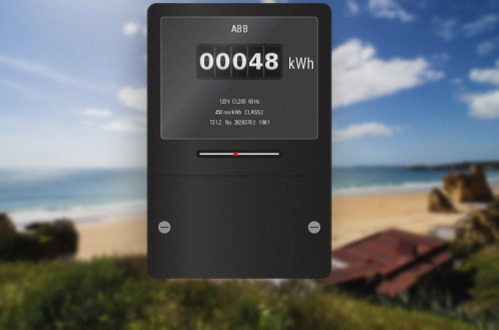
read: 48 kWh
